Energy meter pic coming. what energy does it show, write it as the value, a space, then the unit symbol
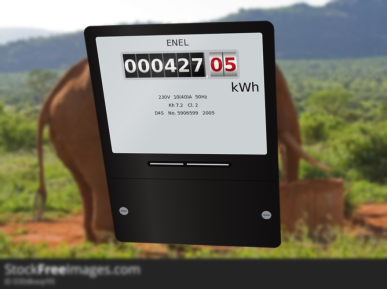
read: 427.05 kWh
